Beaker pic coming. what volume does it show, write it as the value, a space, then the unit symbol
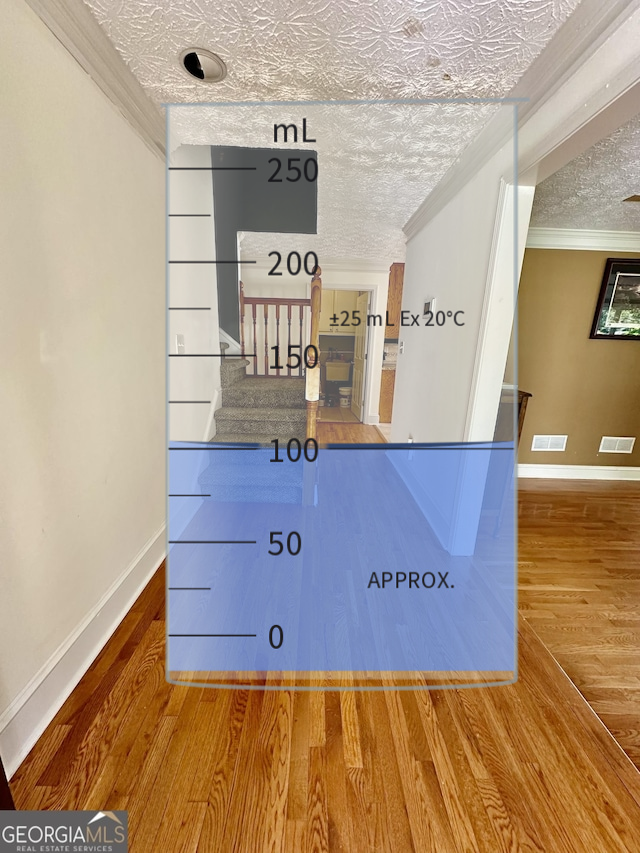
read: 100 mL
